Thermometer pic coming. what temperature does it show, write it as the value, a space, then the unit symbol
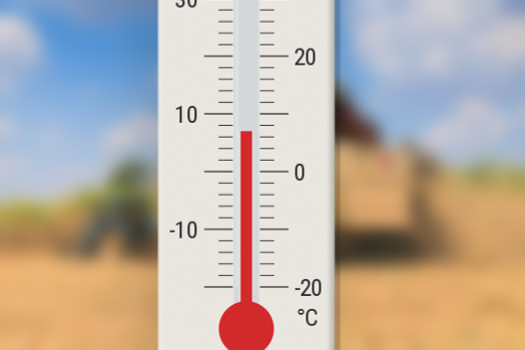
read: 7 °C
